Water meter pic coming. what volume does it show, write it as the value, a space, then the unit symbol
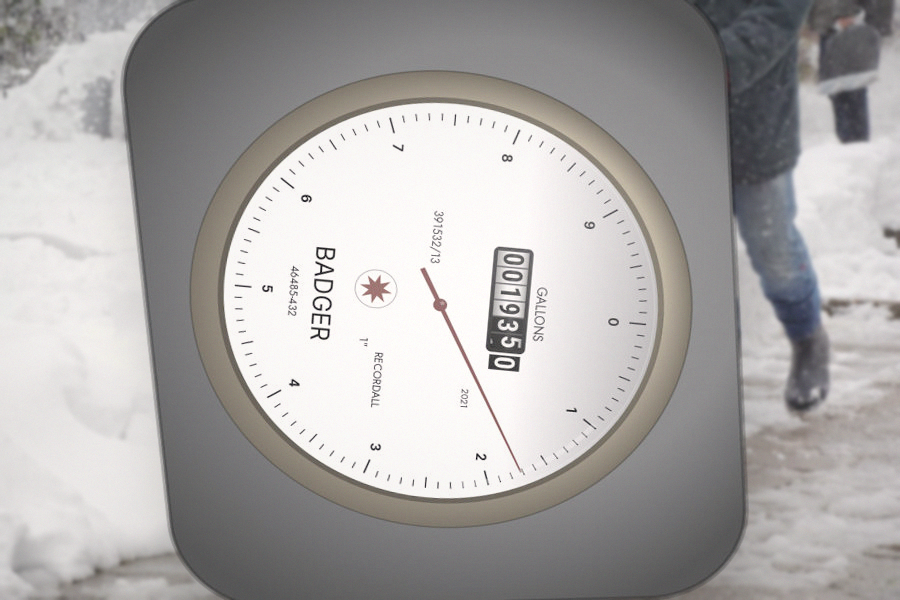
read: 19351.7 gal
